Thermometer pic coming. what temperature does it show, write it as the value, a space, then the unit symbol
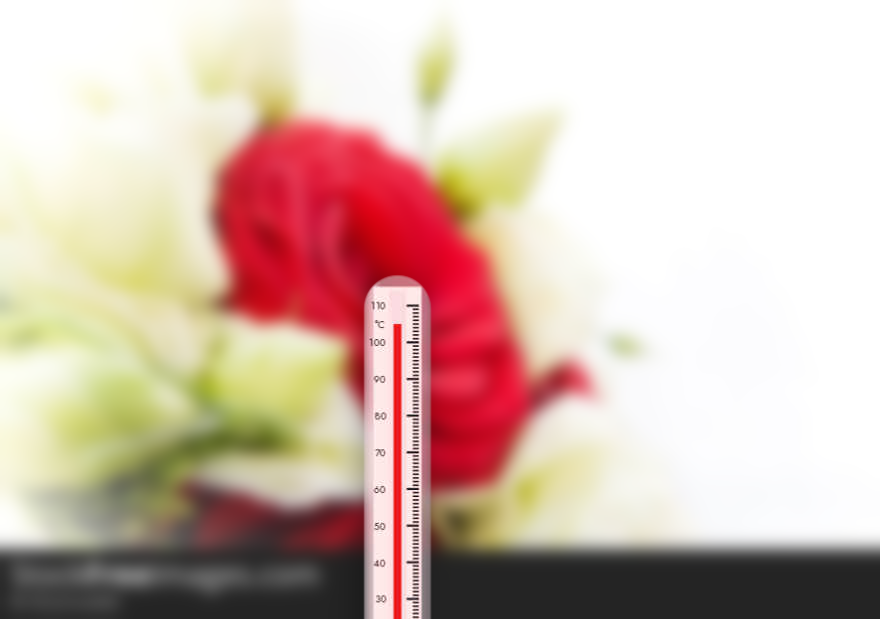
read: 105 °C
